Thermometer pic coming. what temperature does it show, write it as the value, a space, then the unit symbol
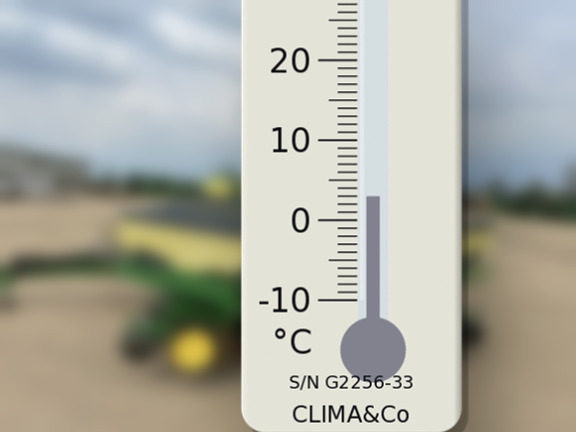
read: 3 °C
